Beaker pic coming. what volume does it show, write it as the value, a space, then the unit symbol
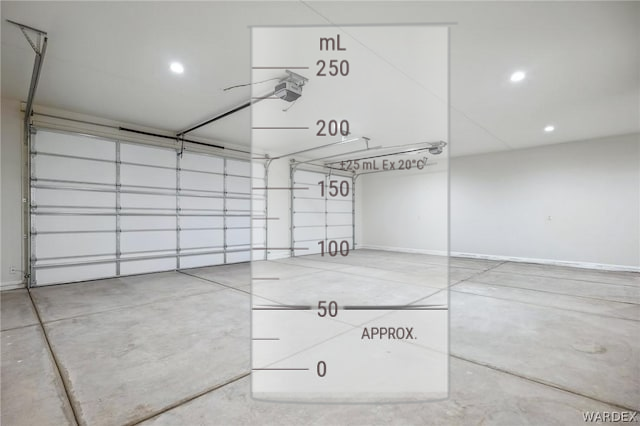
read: 50 mL
